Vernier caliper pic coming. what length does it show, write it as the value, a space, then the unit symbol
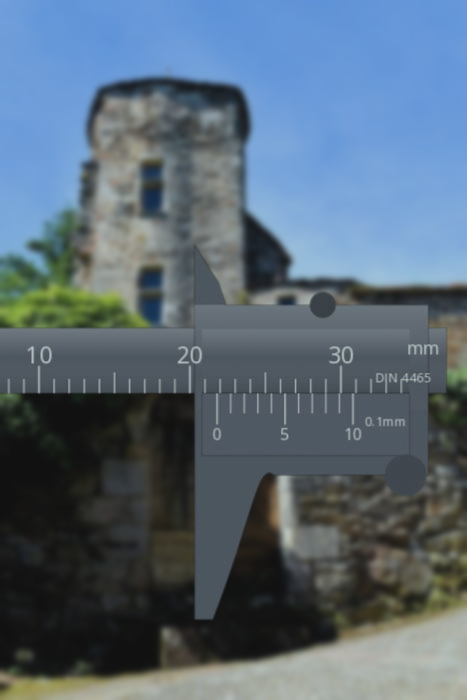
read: 21.8 mm
